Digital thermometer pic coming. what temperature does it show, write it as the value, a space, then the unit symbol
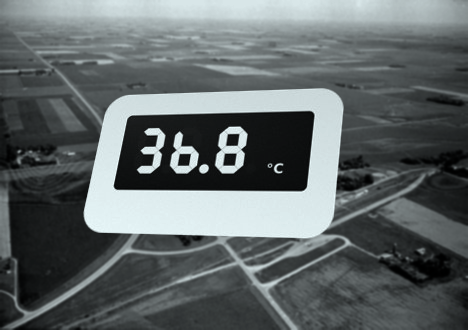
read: 36.8 °C
